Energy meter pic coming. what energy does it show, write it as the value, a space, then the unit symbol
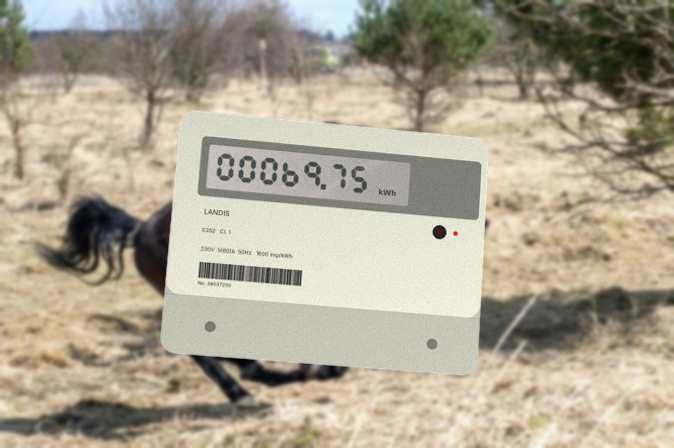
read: 69.75 kWh
